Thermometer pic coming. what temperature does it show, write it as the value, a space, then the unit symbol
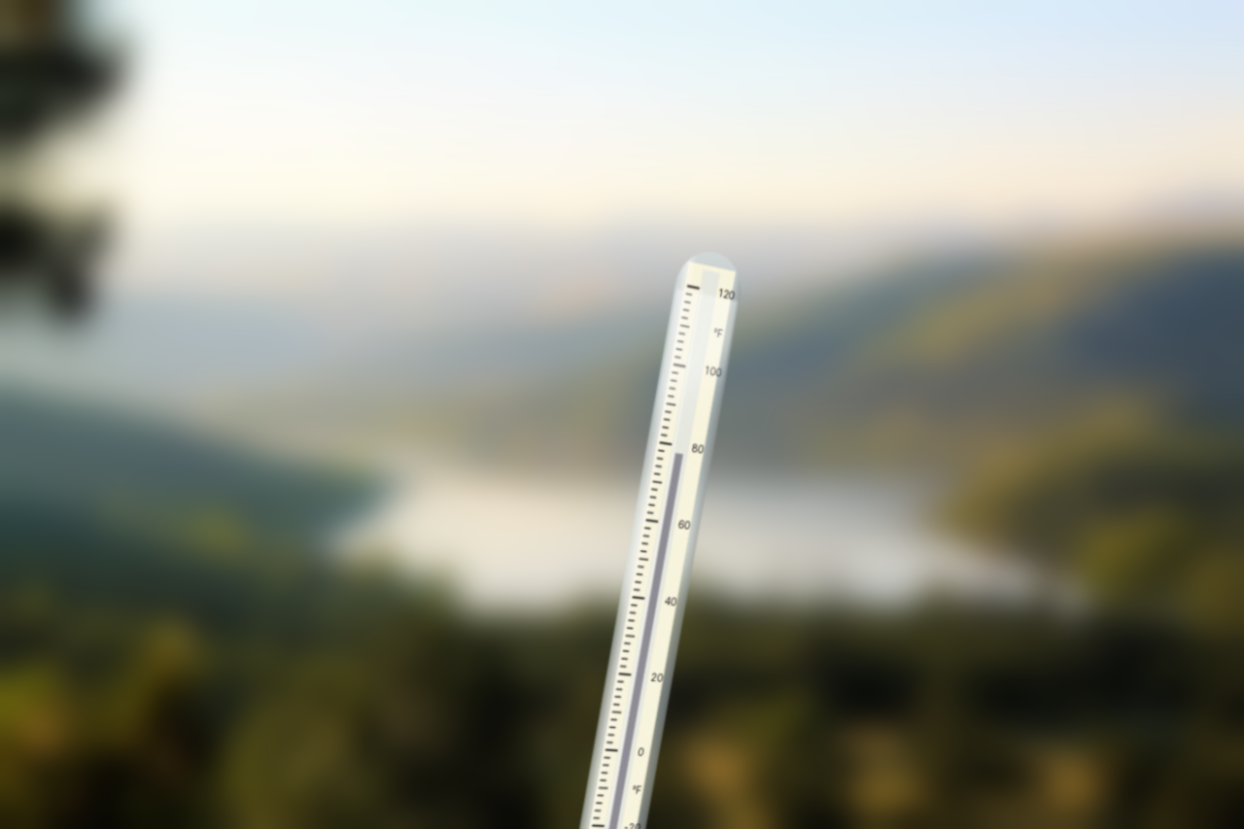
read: 78 °F
